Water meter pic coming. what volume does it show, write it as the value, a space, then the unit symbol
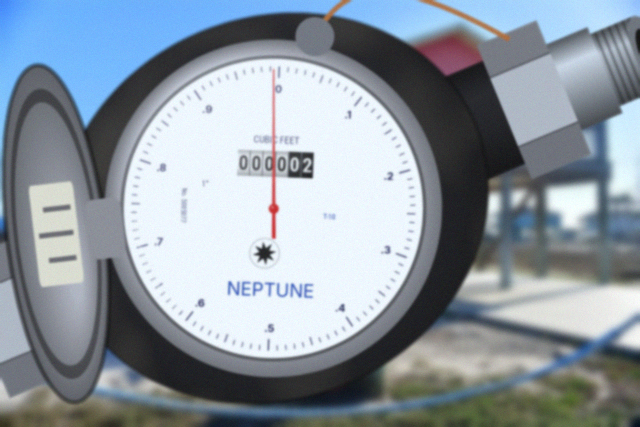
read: 1.99 ft³
